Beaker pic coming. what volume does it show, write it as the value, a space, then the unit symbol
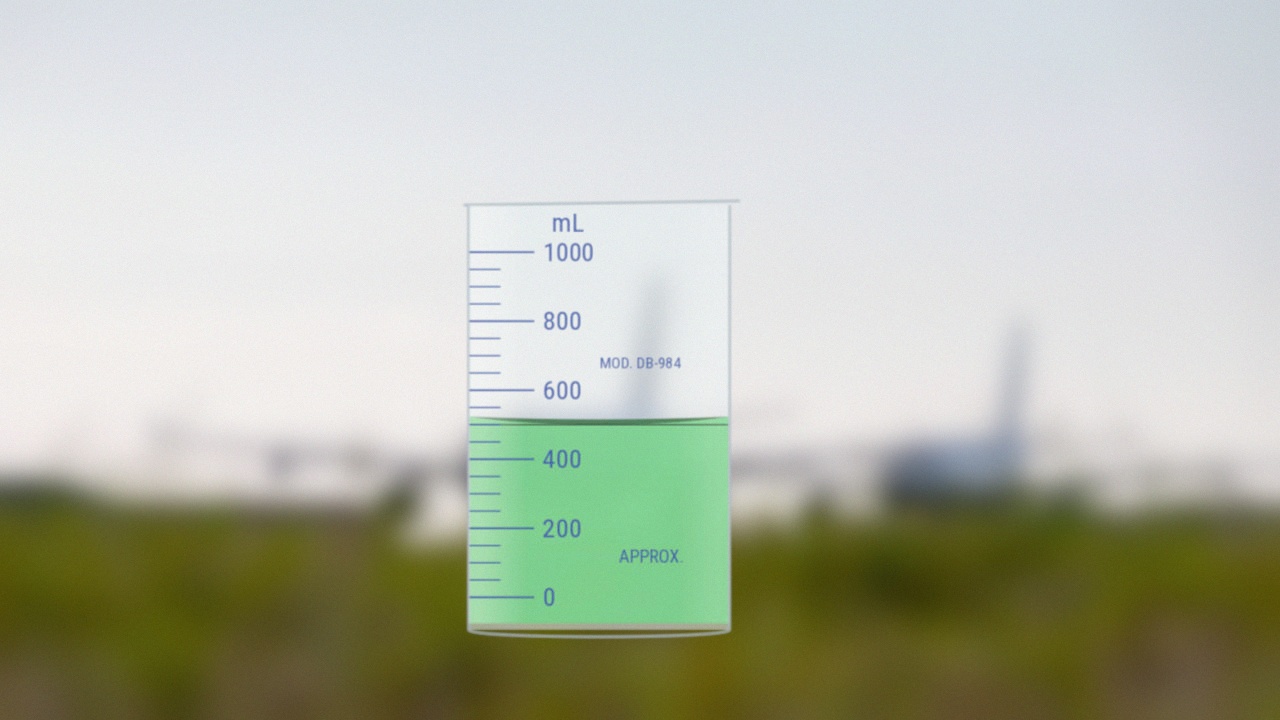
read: 500 mL
